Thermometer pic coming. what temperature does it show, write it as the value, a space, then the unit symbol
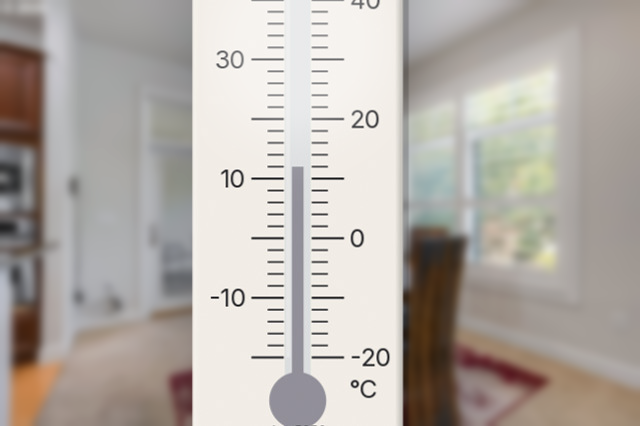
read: 12 °C
